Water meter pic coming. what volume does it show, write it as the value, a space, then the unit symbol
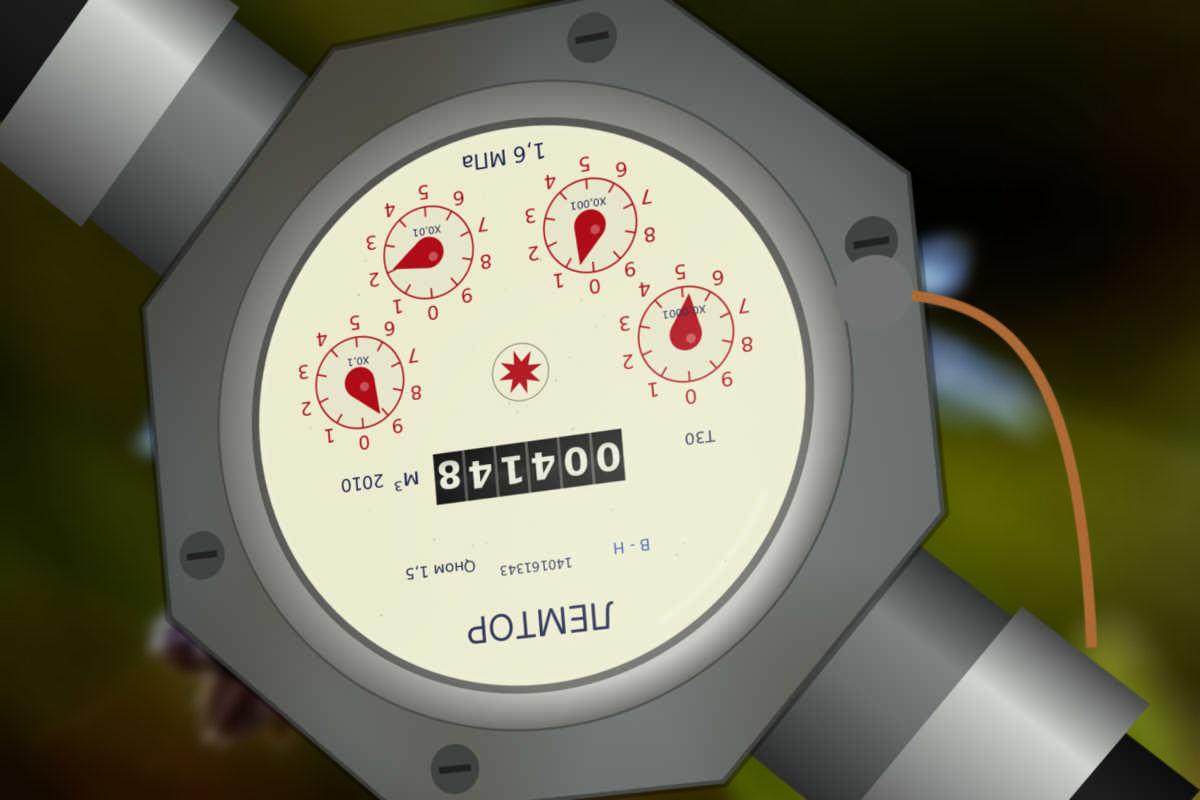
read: 4147.9205 m³
